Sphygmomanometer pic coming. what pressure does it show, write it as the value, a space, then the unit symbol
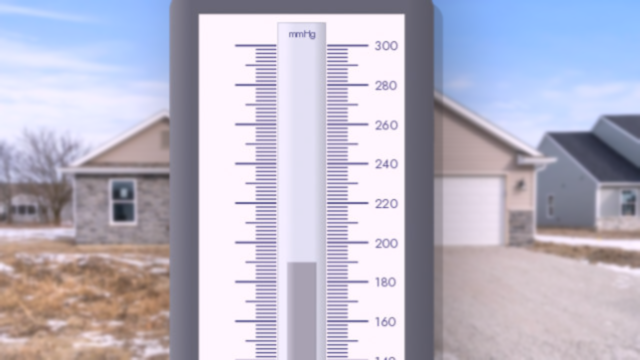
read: 190 mmHg
